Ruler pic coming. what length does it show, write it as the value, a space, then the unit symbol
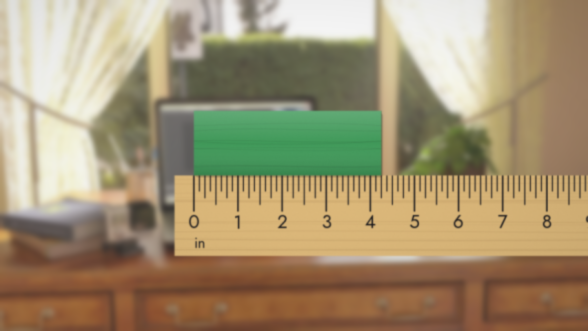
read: 4.25 in
